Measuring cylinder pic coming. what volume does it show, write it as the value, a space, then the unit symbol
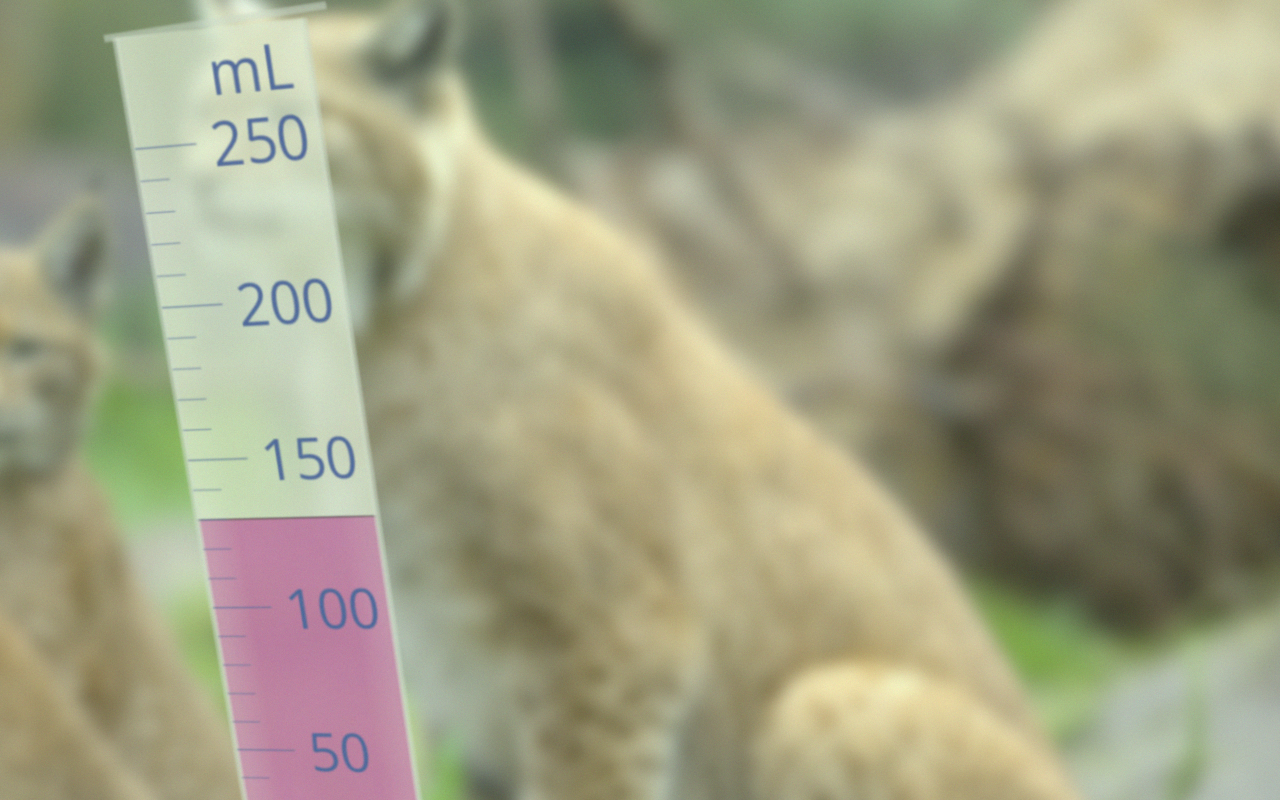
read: 130 mL
